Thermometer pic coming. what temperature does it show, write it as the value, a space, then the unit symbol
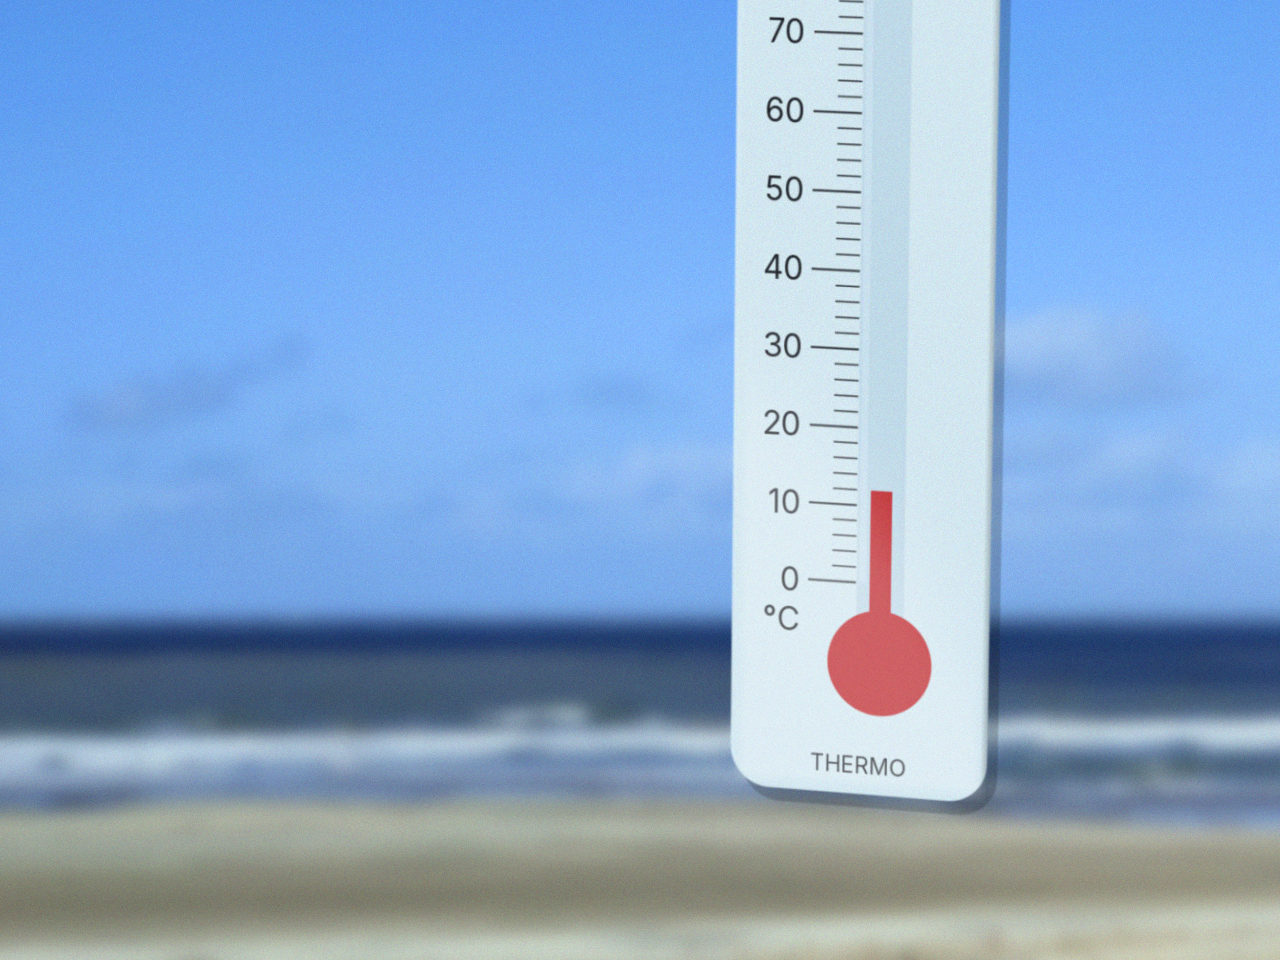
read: 12 °C
